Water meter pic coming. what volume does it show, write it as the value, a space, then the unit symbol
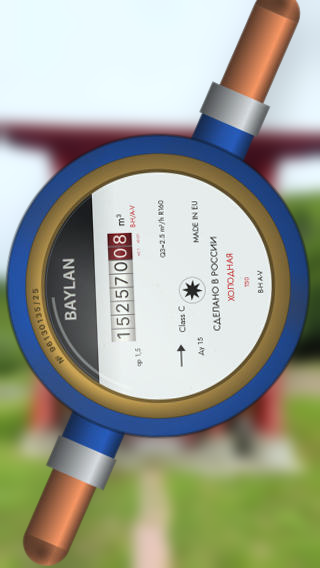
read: 152570.08 m³
